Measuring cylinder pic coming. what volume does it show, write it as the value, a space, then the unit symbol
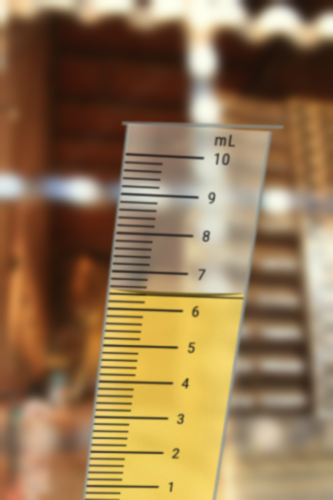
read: 6.4 mL
